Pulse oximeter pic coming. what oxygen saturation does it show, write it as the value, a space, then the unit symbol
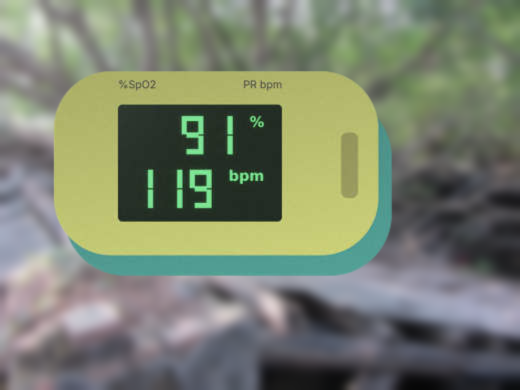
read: 91 %
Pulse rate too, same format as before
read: 119 bpm
